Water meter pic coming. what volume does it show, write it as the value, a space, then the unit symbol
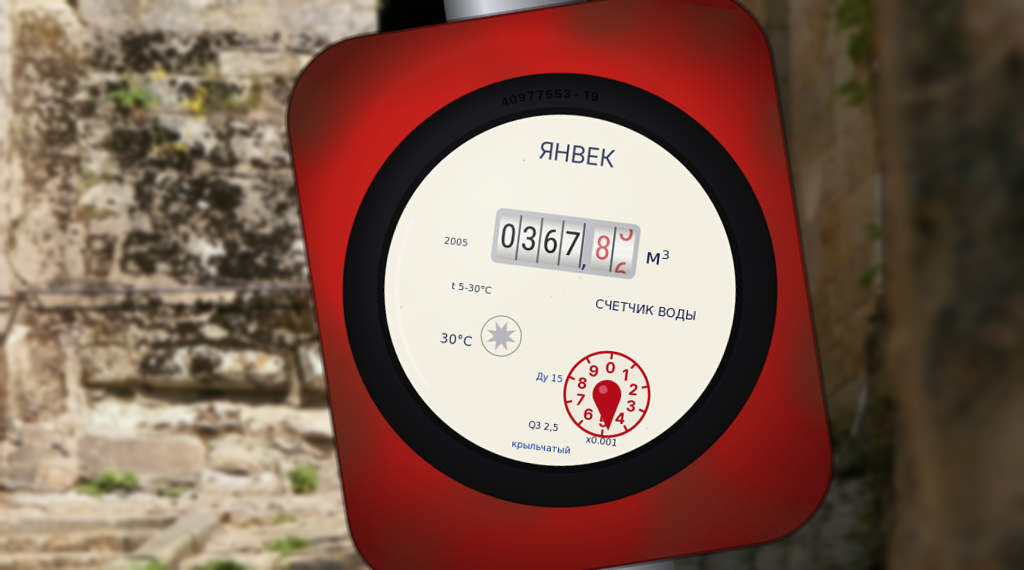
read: 367.854 m³
